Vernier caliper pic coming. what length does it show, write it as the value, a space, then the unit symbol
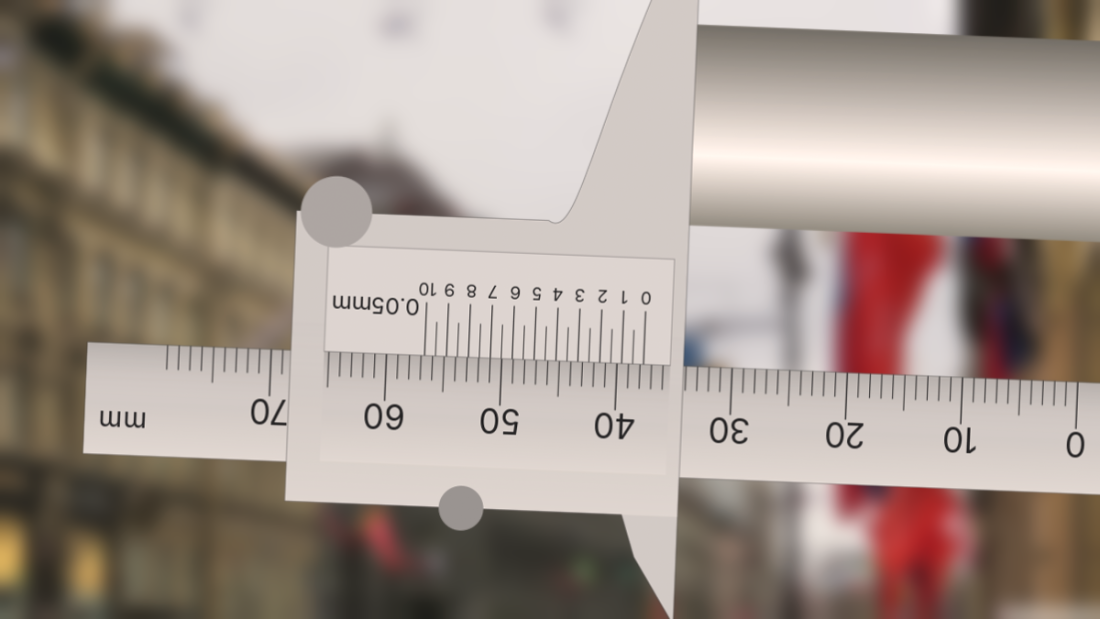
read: 37.7 mm
